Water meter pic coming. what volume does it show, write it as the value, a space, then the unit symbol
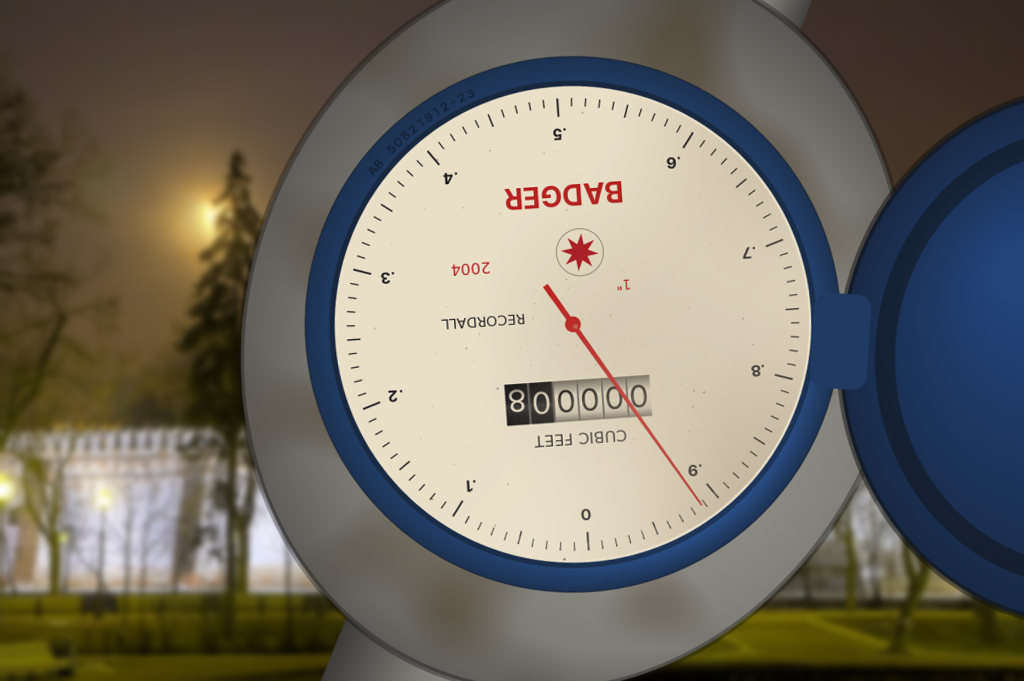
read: 7.91 ft³
